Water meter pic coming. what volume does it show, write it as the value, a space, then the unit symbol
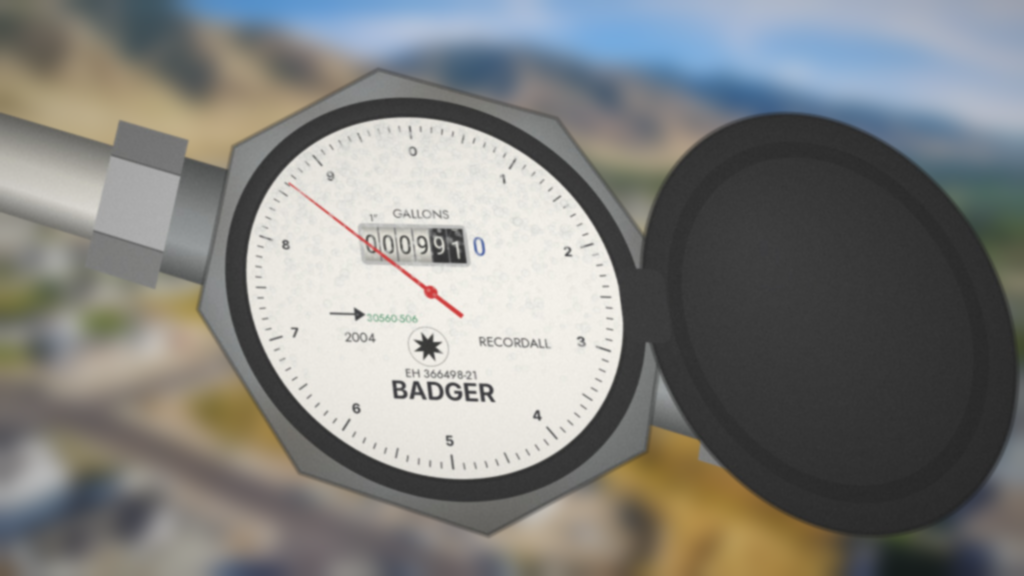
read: 9908.6 gal
